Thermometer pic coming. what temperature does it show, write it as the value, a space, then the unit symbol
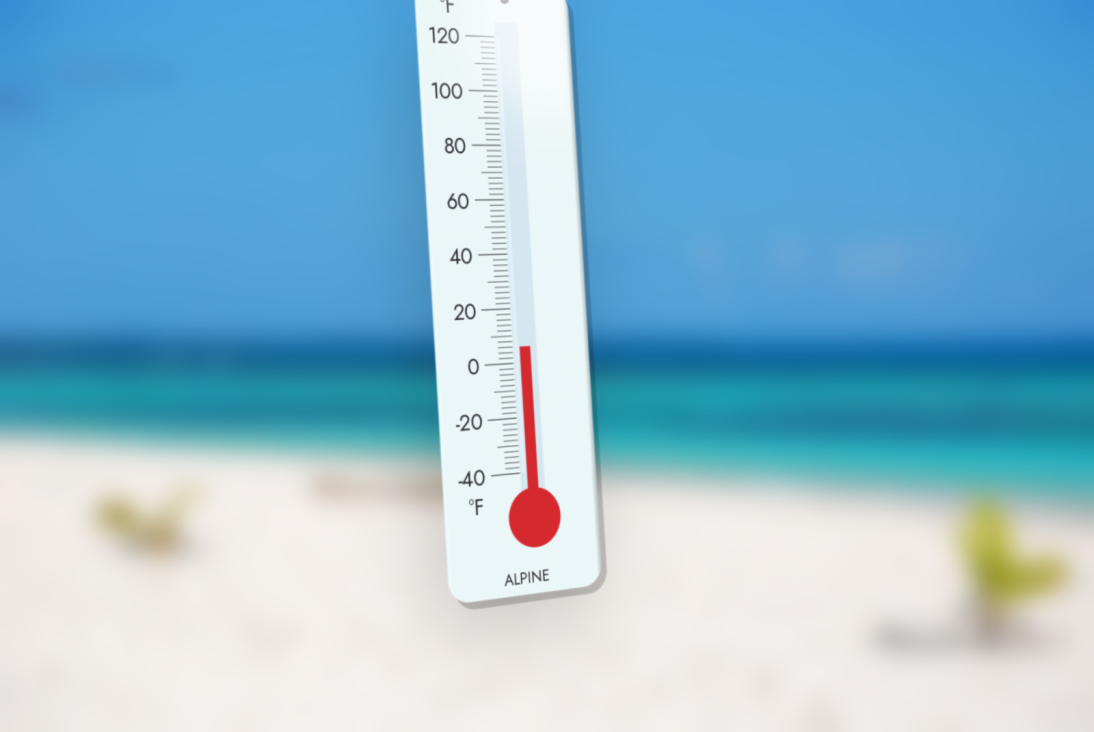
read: 6 °F
